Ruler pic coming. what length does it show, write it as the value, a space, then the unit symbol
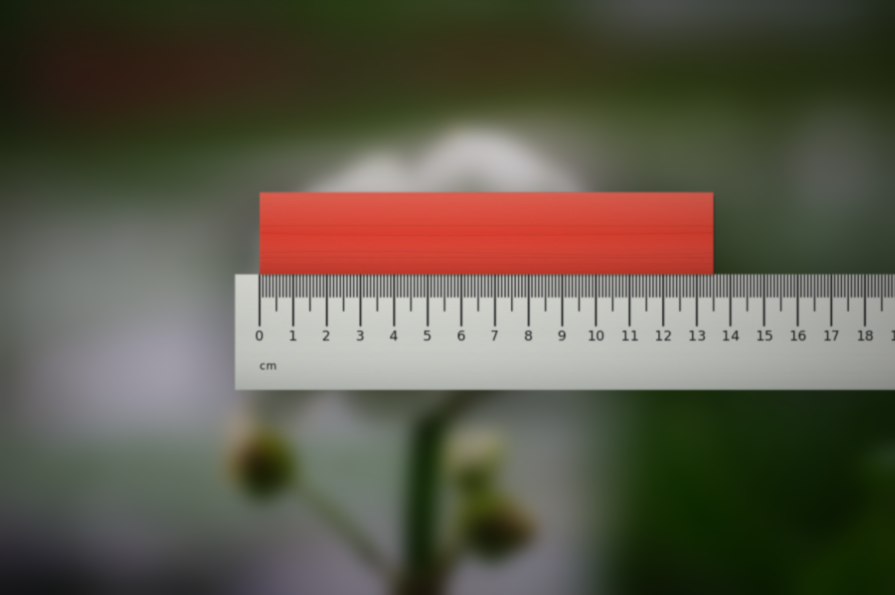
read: 13.5 cm
